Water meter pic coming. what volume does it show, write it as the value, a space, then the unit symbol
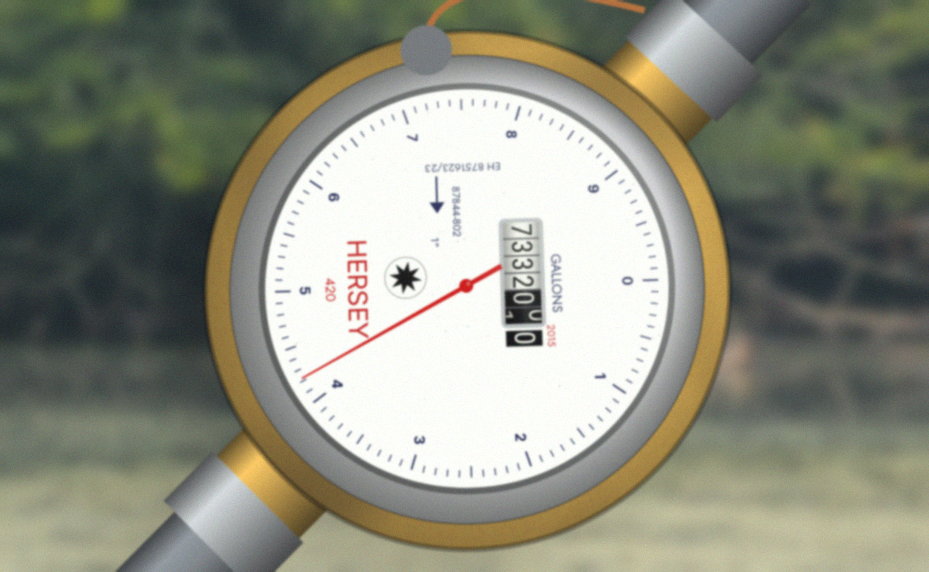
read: 7332004.2 gal
